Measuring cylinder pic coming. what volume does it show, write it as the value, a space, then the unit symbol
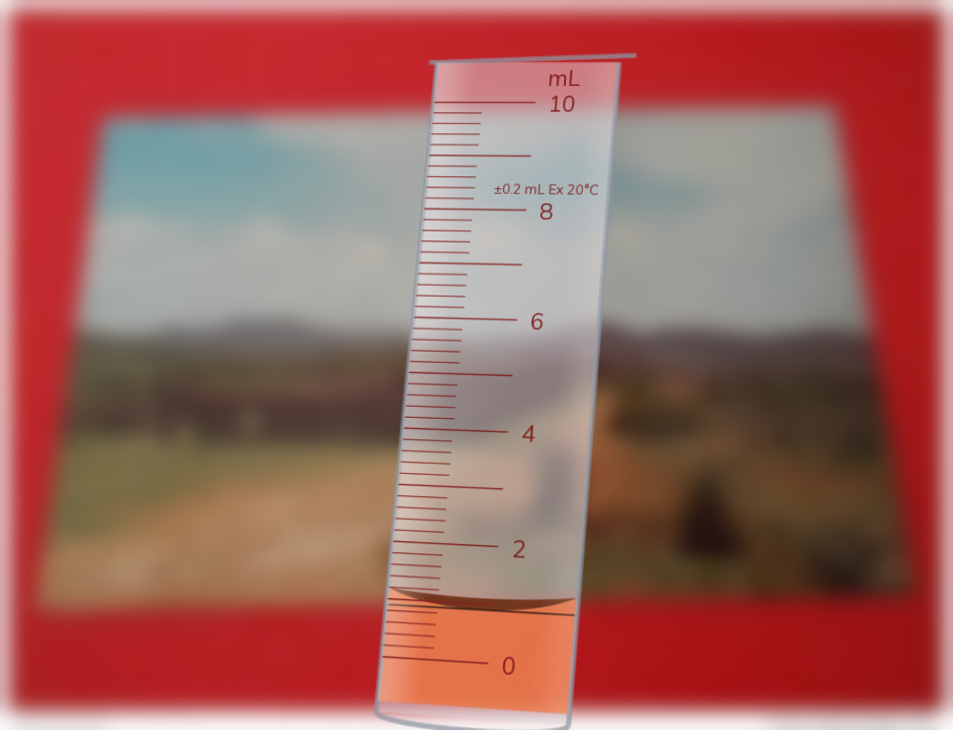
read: 0.9 mL
